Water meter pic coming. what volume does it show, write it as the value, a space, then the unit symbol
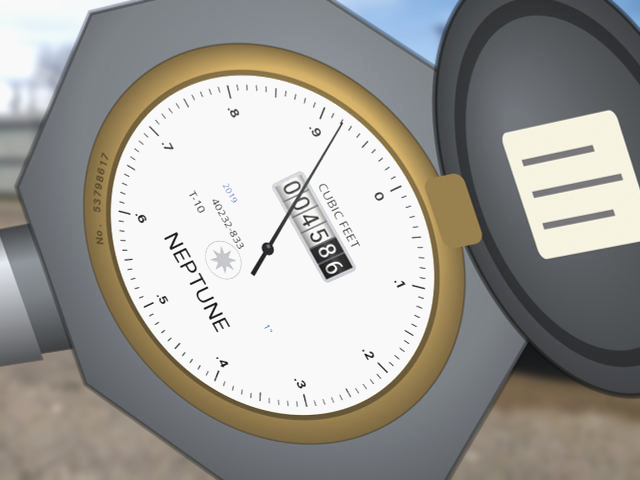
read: 4585.92 ft³
